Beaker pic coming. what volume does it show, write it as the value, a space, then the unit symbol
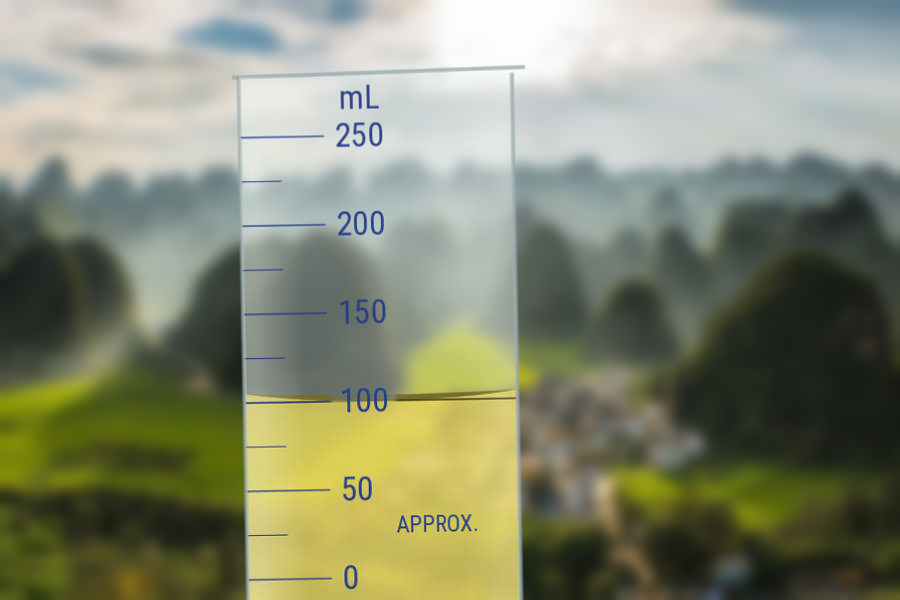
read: 100 mL
